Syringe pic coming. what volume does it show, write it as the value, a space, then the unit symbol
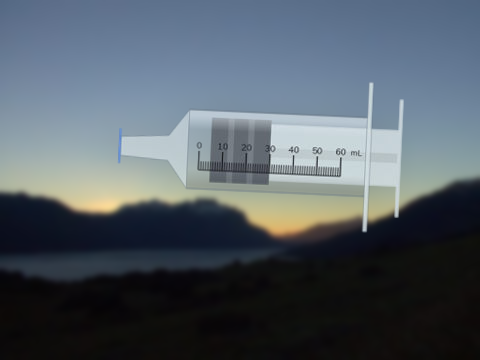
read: 5 mL
